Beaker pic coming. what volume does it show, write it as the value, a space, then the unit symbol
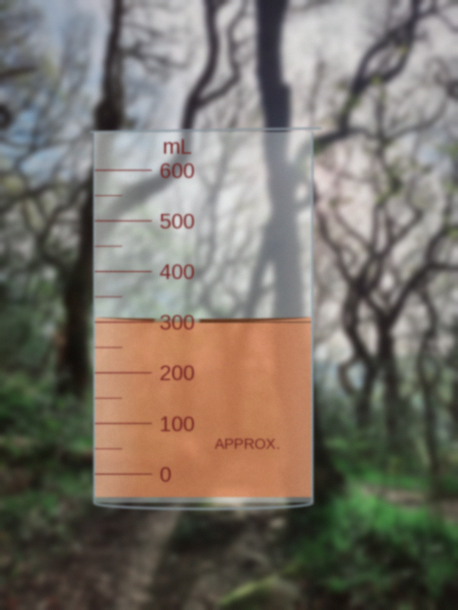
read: 300 mL
